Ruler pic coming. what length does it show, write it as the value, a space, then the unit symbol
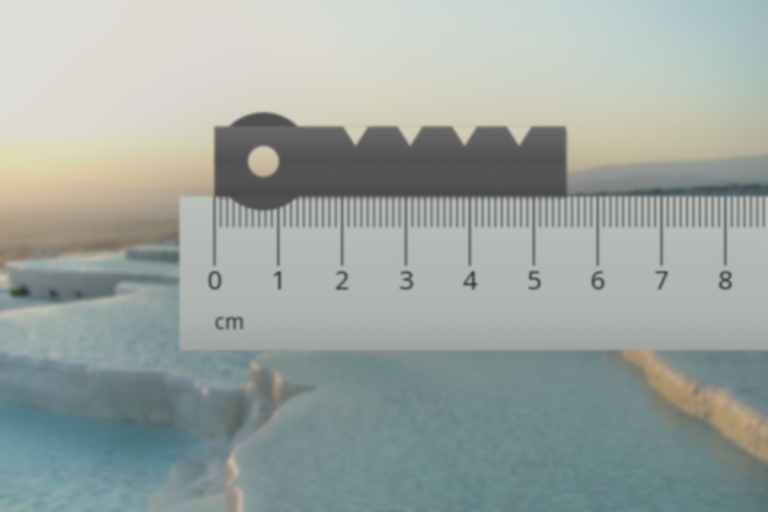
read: 5.5 cm
